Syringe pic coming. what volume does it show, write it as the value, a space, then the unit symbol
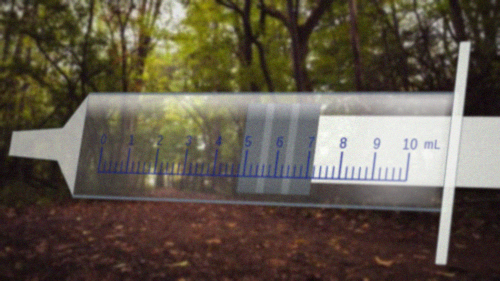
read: 4.8 mL
